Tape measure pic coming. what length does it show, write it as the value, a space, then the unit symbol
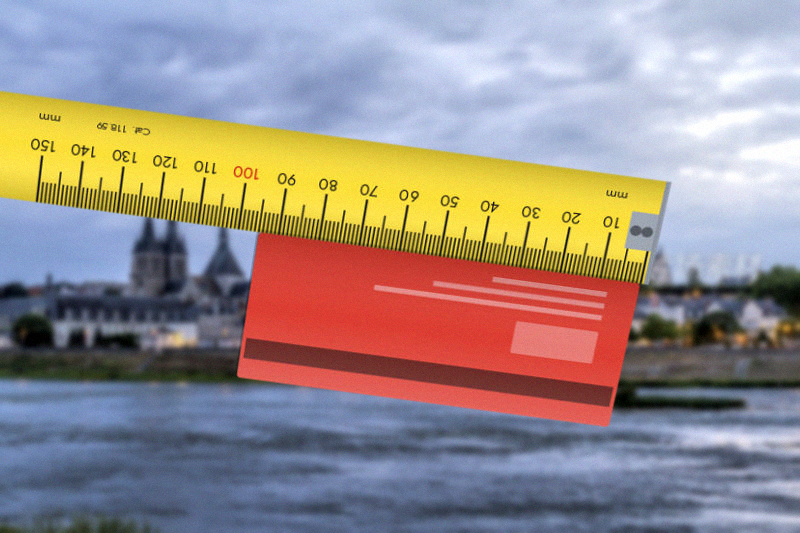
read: 95 mm
